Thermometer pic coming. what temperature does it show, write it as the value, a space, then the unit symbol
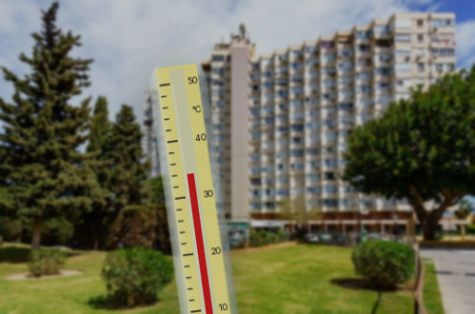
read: 34 °C
